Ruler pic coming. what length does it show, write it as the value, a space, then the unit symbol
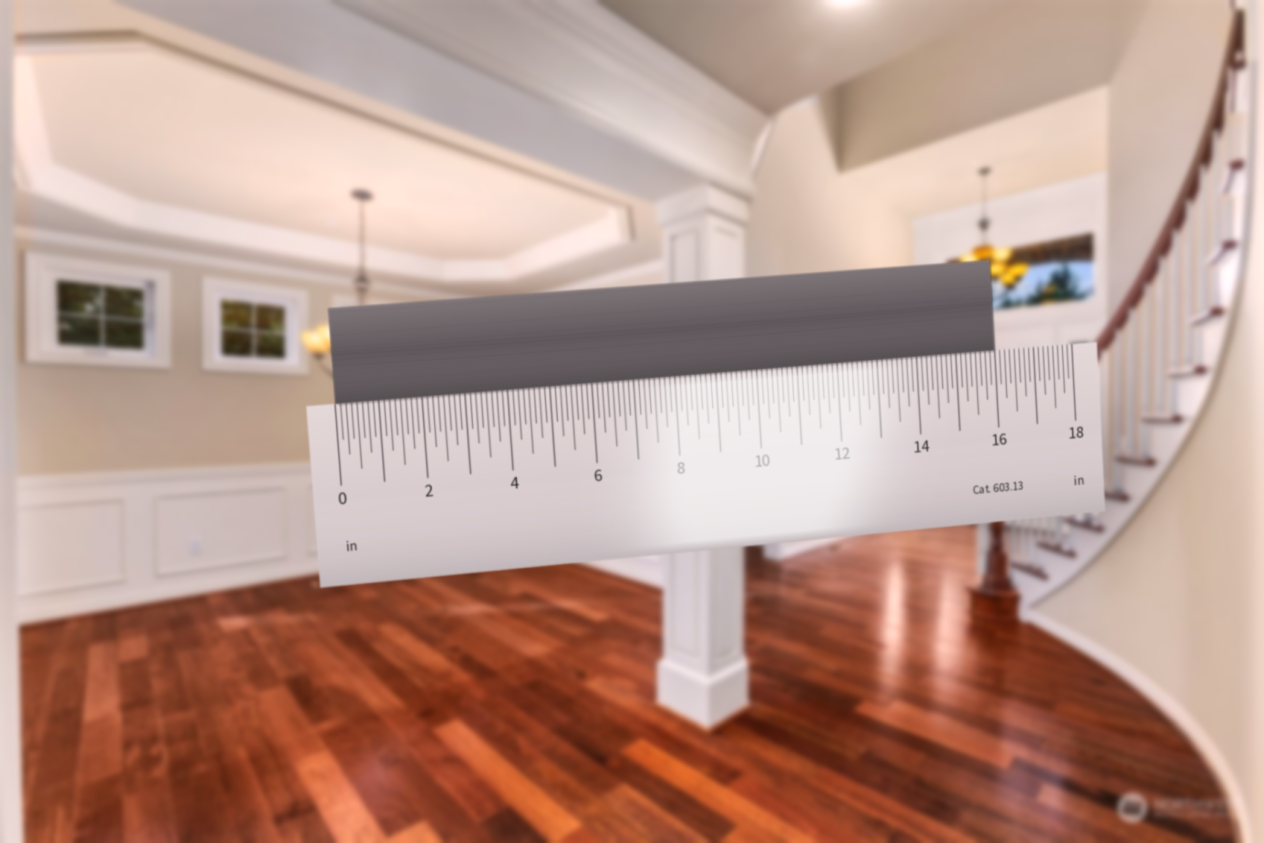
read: 16 in
